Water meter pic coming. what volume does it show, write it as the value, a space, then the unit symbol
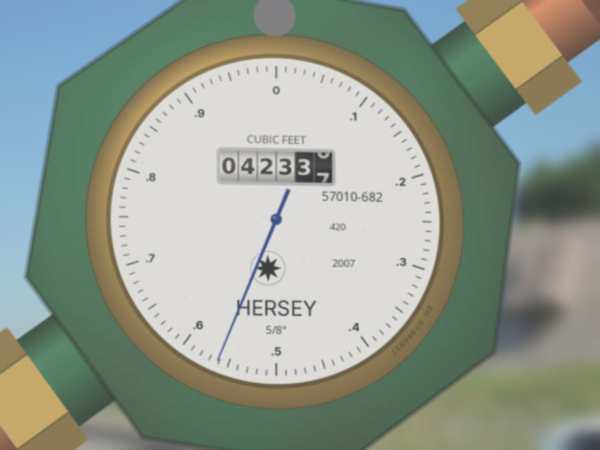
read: 42336.56 ft³
